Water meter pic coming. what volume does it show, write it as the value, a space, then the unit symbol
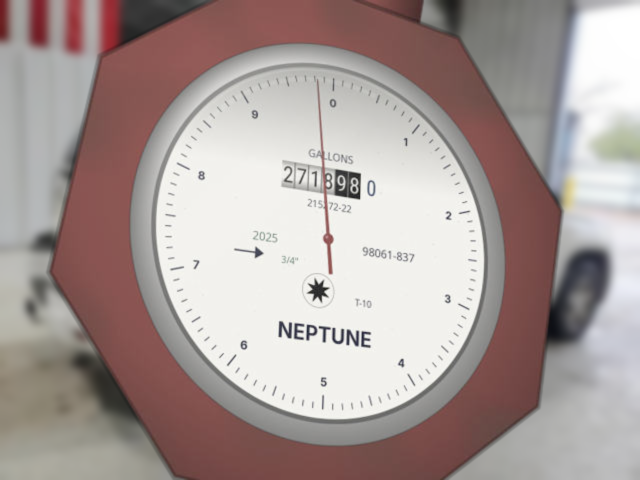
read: 2718979.8 gal
